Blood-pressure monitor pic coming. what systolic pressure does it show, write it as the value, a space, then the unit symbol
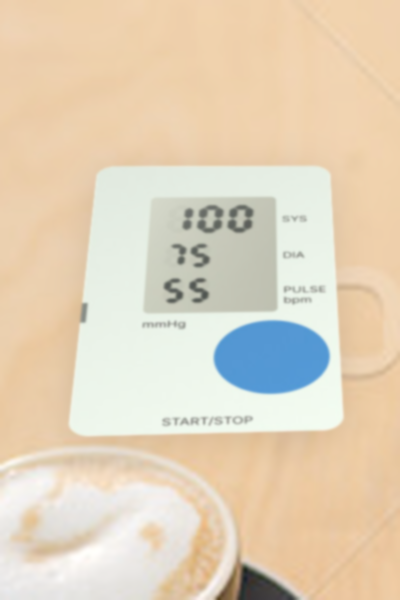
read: 100 mmHg
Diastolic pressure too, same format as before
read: 75 mmHg
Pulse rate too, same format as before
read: 55 bpm
